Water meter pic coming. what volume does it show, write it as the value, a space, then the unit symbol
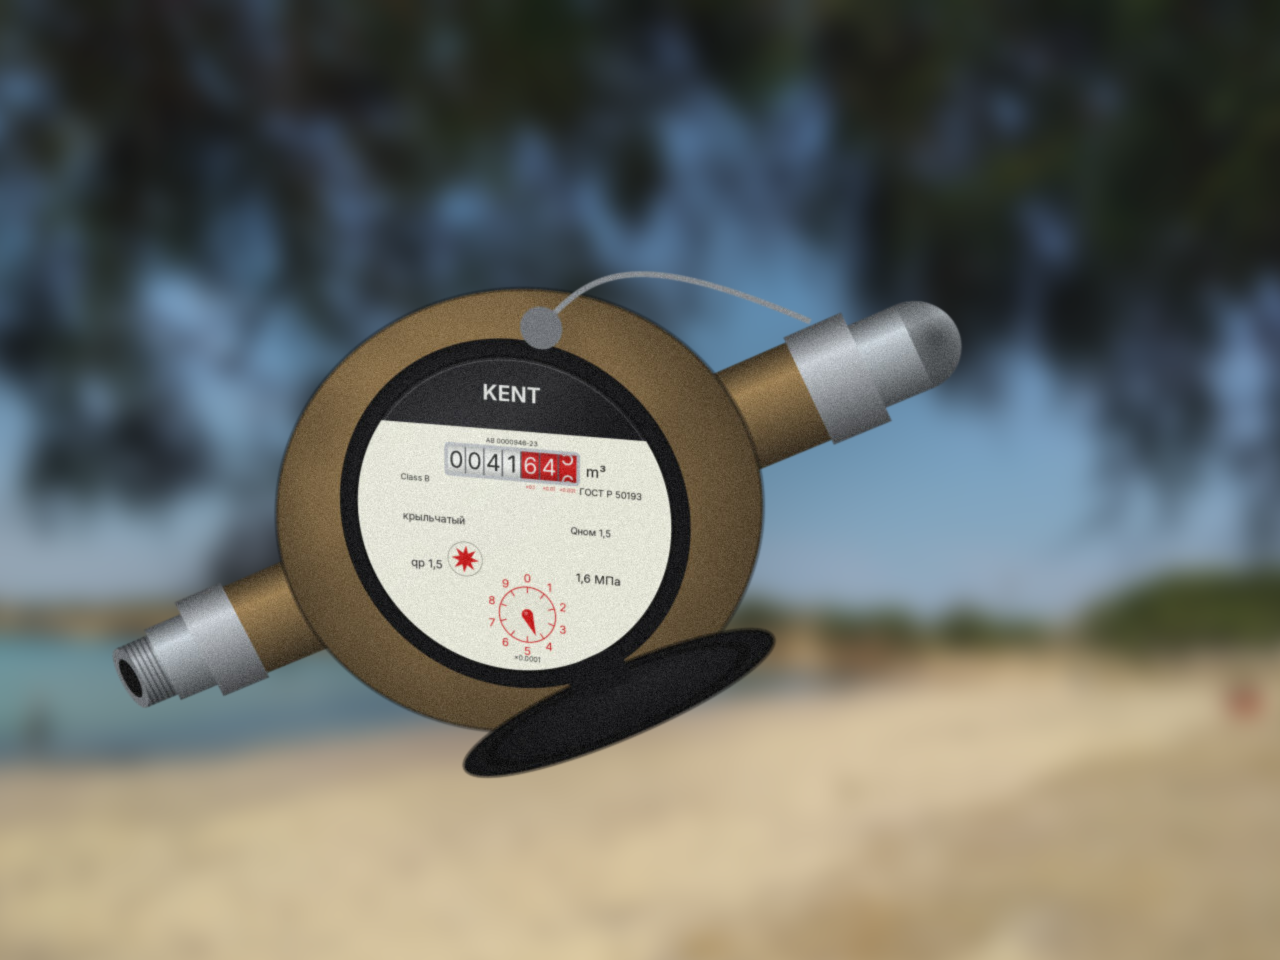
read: 41.6454 m³
